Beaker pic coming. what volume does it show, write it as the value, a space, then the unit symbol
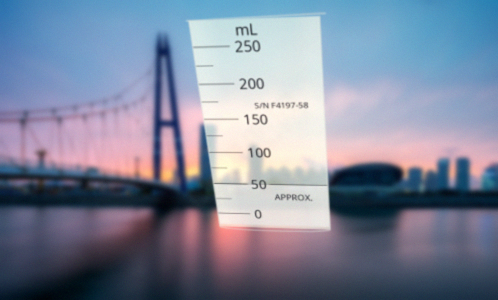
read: 50 mL
